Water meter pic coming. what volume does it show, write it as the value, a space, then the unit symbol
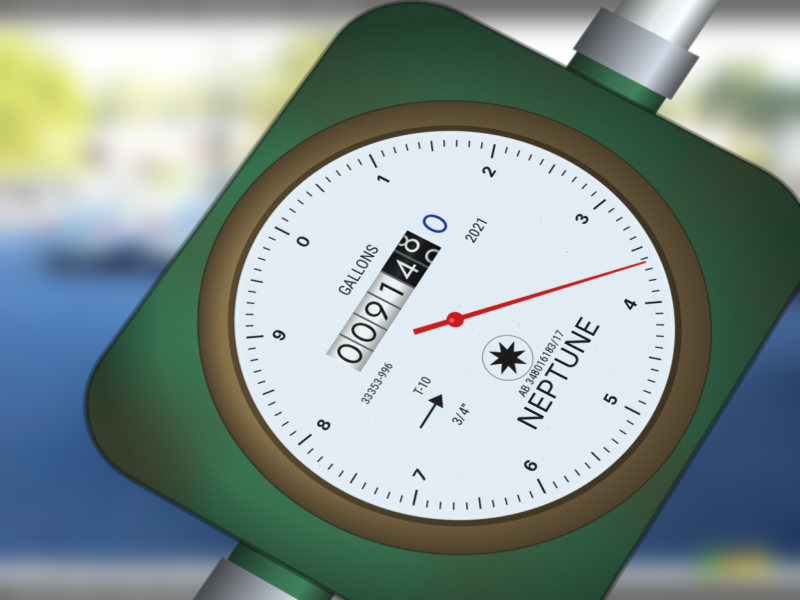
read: 91483.6 gal
